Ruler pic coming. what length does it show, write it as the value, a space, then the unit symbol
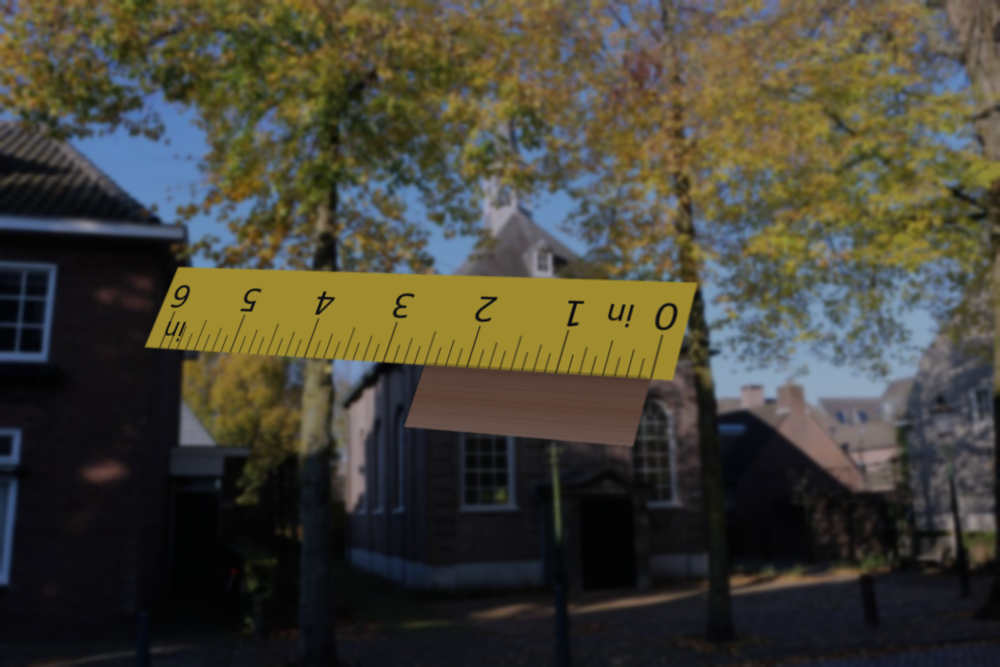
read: 2.5 in
